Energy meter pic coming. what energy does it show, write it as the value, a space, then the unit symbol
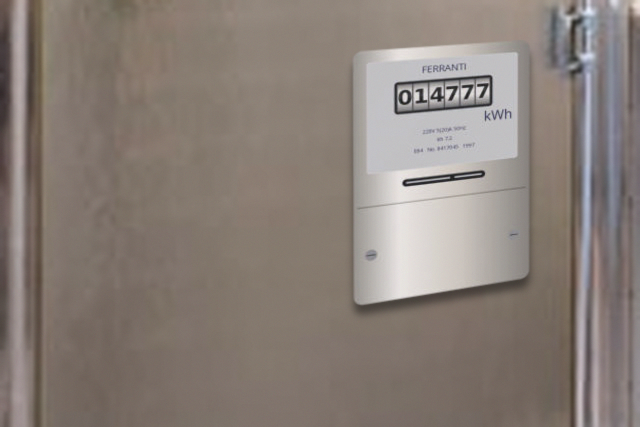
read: 14777 kWh
